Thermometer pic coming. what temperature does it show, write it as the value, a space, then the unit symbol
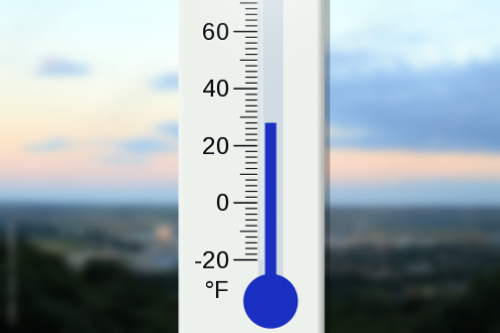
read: 28 °F
